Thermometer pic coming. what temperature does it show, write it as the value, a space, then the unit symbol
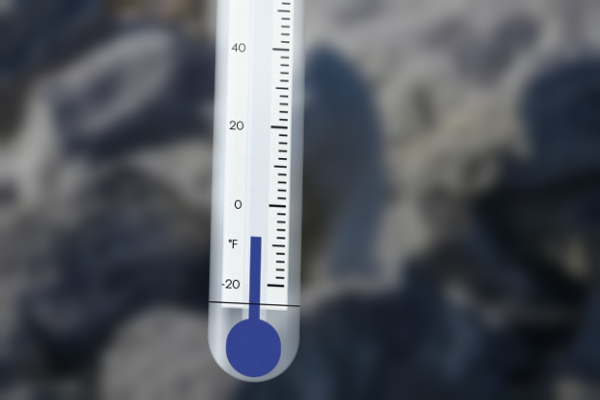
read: -8 °F
